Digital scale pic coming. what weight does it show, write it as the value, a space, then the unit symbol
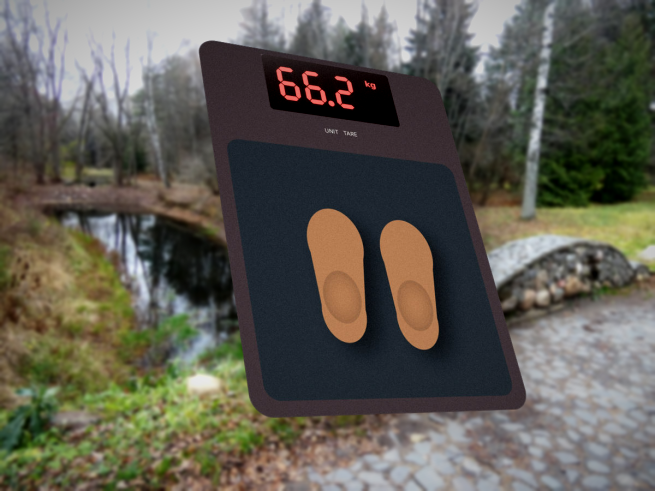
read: 66.2 kg
